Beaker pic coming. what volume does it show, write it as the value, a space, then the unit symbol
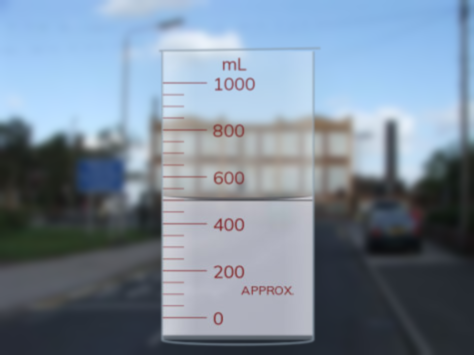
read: 500 mL
